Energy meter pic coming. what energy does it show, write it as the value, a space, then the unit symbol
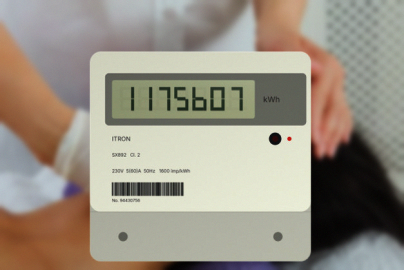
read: 1175607 kWh
